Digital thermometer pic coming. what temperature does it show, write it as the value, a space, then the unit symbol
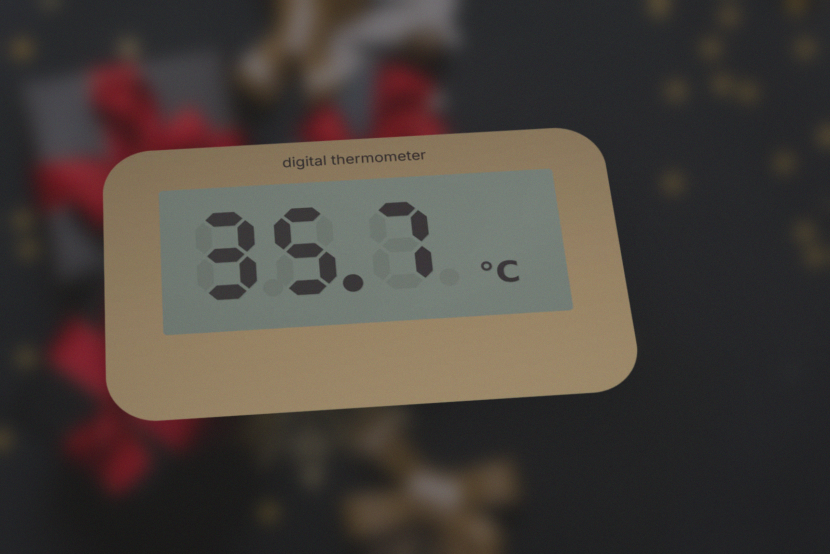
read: 35.7 °C
